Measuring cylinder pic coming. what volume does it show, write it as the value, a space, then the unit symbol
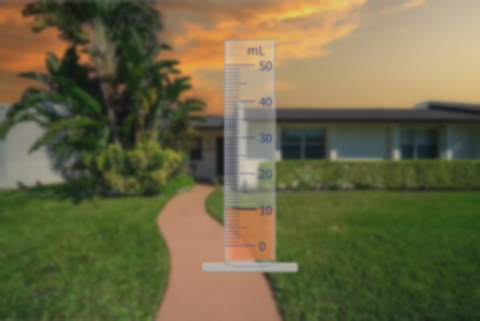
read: 10 mL
